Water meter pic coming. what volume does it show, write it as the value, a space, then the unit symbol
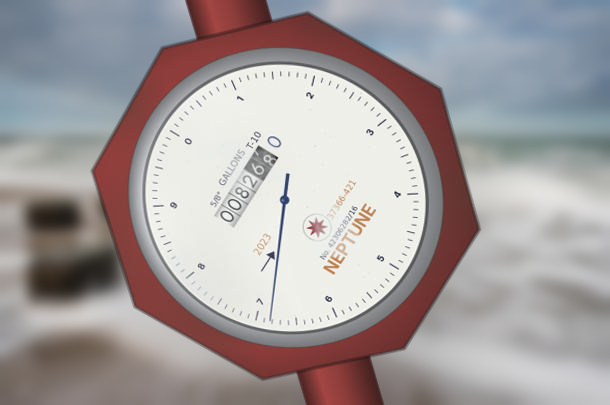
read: 82676.8 gal
